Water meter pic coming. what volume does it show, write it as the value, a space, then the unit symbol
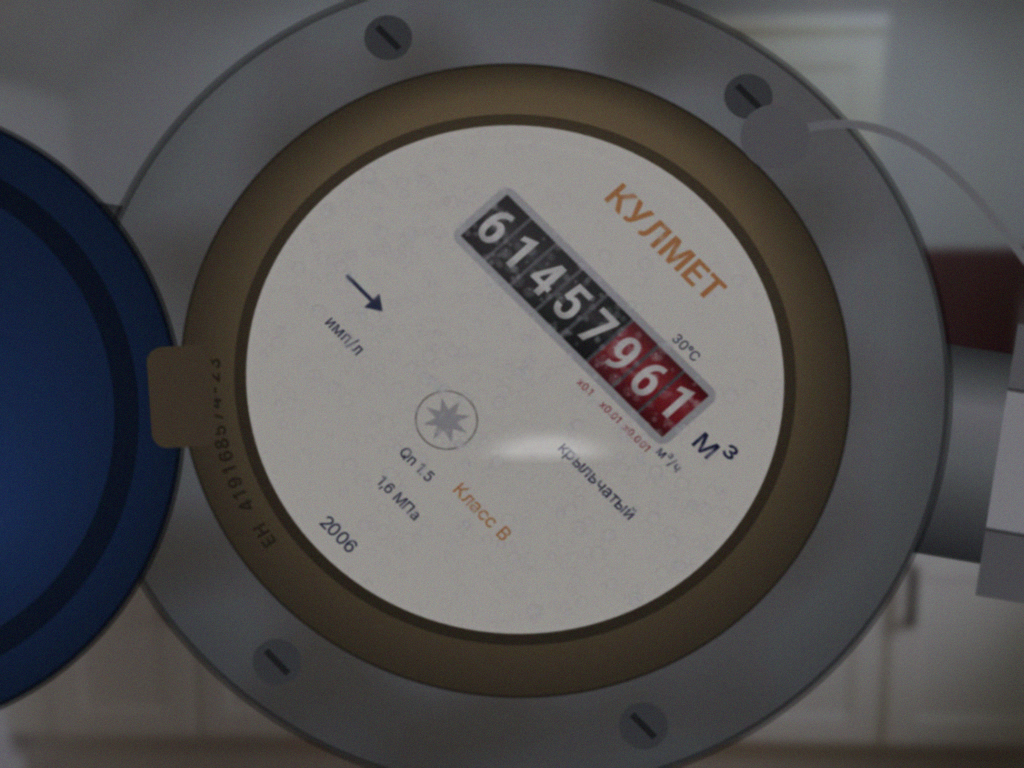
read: 61457.961 m³
